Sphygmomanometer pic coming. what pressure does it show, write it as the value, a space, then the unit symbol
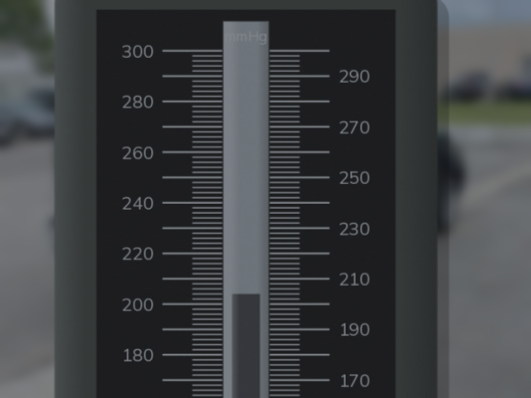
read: 204 mmHg
